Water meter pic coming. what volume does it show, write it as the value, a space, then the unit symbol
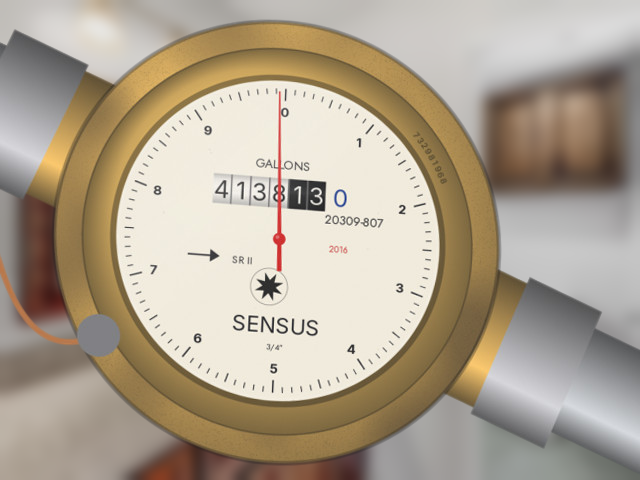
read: 4138129.9 gal
